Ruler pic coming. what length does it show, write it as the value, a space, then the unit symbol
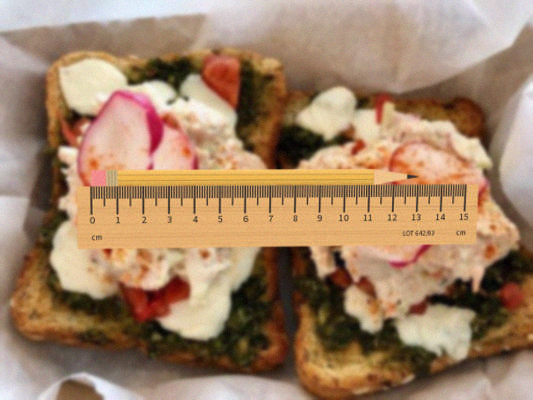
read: 13 cm
